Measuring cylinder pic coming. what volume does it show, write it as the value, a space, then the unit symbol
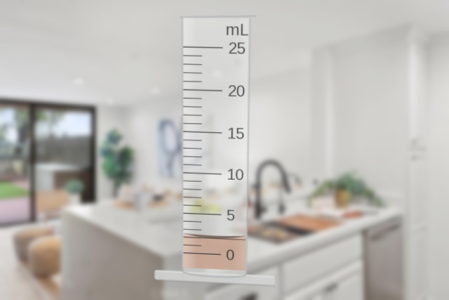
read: 2 mL
